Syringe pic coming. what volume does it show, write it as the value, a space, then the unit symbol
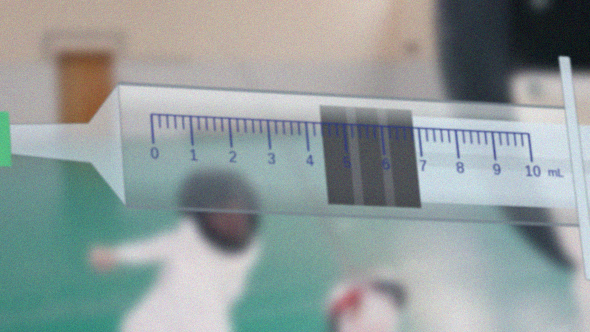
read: 4.4 mL
